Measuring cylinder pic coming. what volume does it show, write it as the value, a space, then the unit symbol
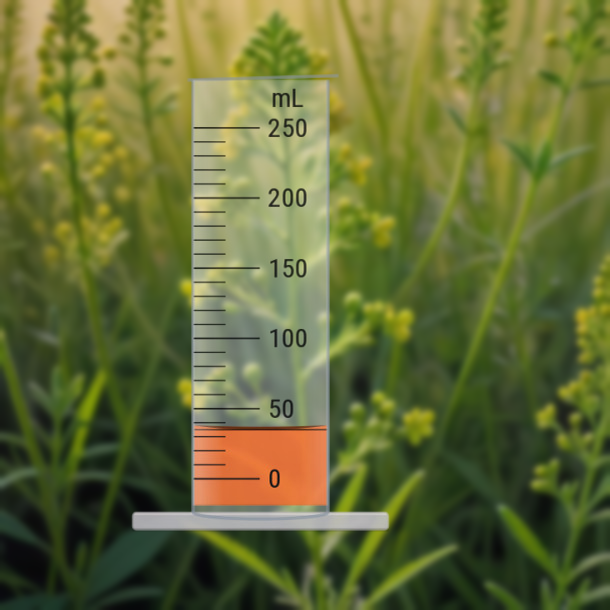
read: 35 mL
